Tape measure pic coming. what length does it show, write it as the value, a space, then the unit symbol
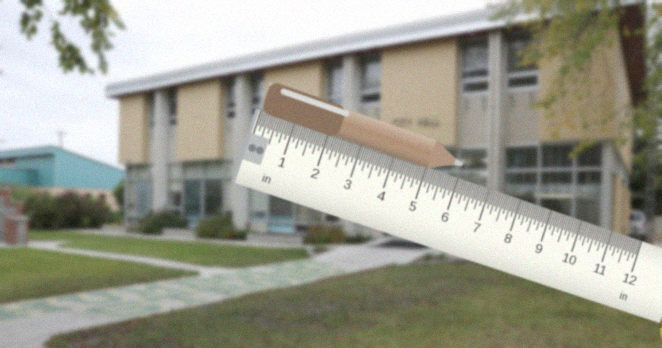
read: 6 in
